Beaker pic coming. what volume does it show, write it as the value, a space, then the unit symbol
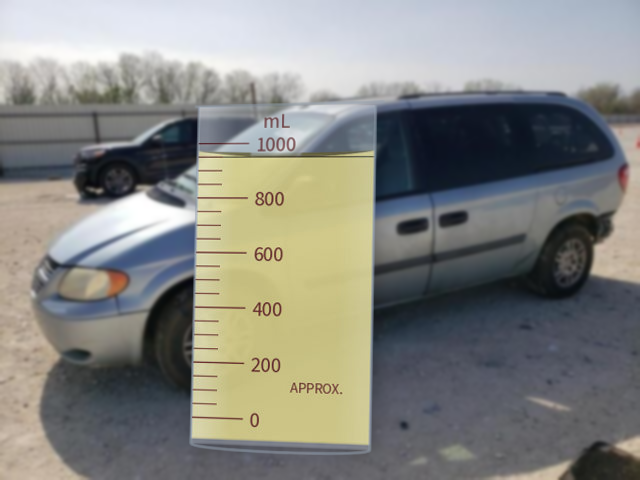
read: 950 mL
